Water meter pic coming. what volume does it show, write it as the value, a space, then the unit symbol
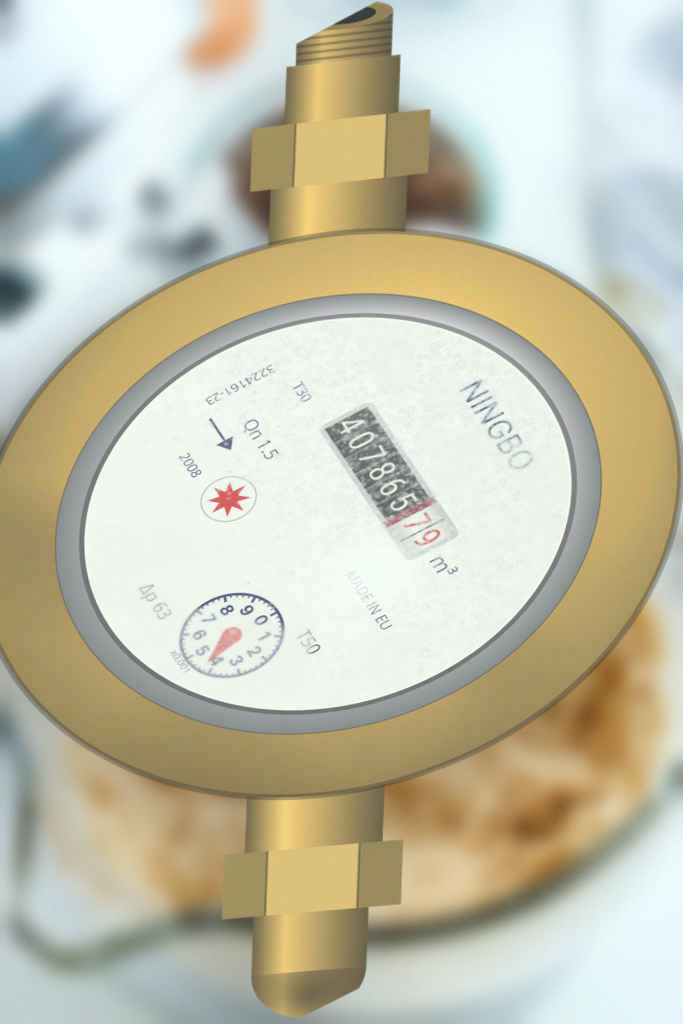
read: 407865.794 m³
